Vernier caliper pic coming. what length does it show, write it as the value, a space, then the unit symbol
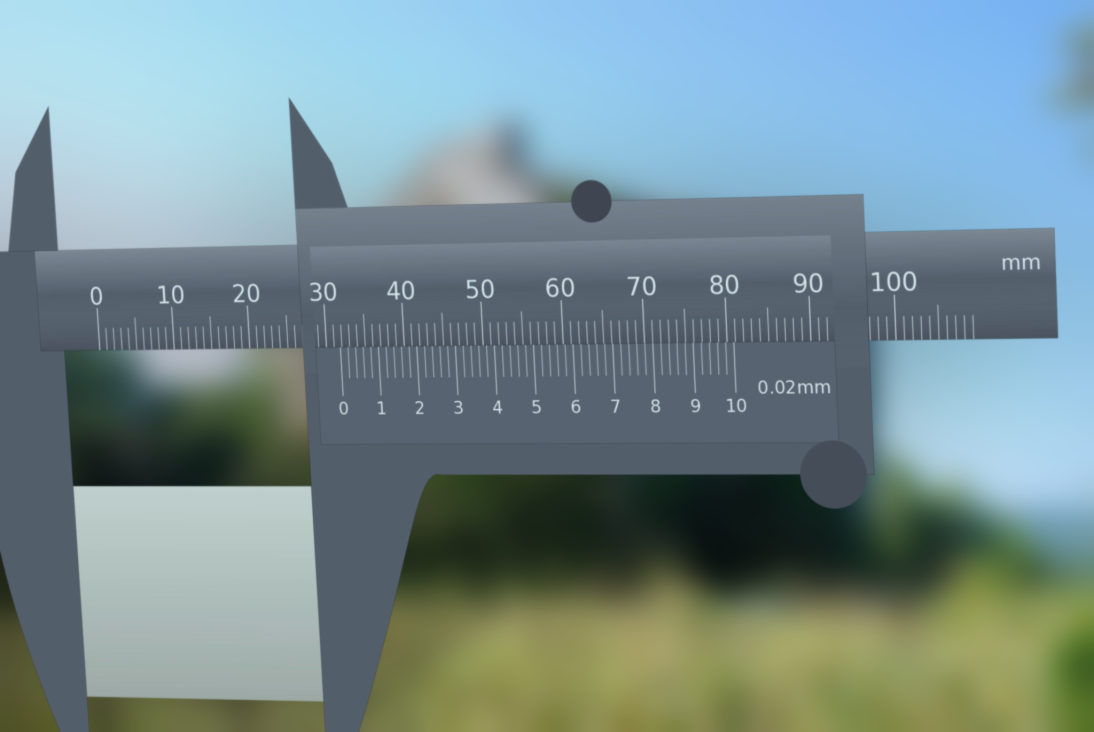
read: 31.8 mm
